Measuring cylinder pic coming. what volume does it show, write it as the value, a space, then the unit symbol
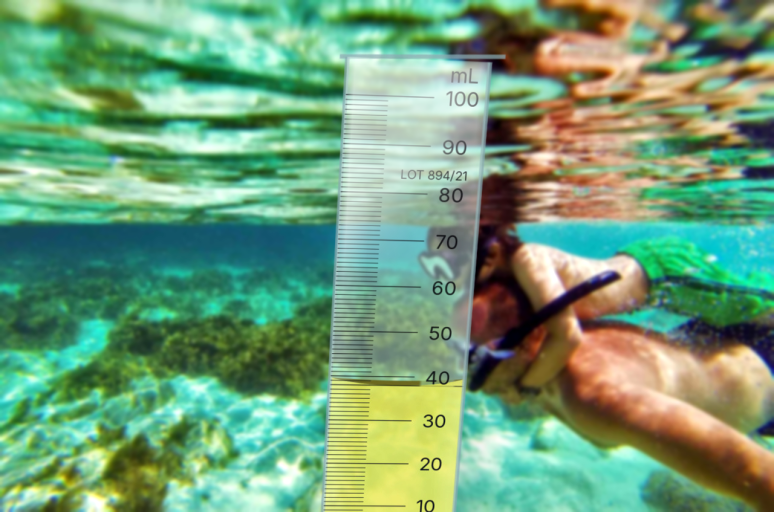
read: 38 mL
